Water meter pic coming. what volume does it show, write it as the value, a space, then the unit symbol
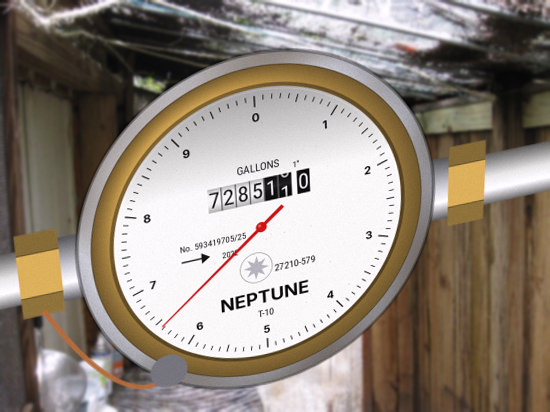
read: 7285106.4 gal
